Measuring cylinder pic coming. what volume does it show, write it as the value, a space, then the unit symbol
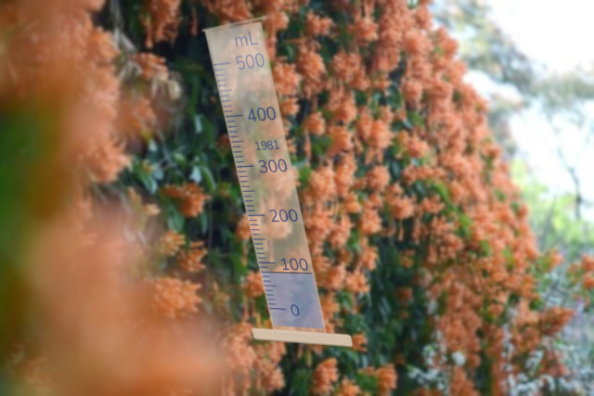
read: 80 mL
